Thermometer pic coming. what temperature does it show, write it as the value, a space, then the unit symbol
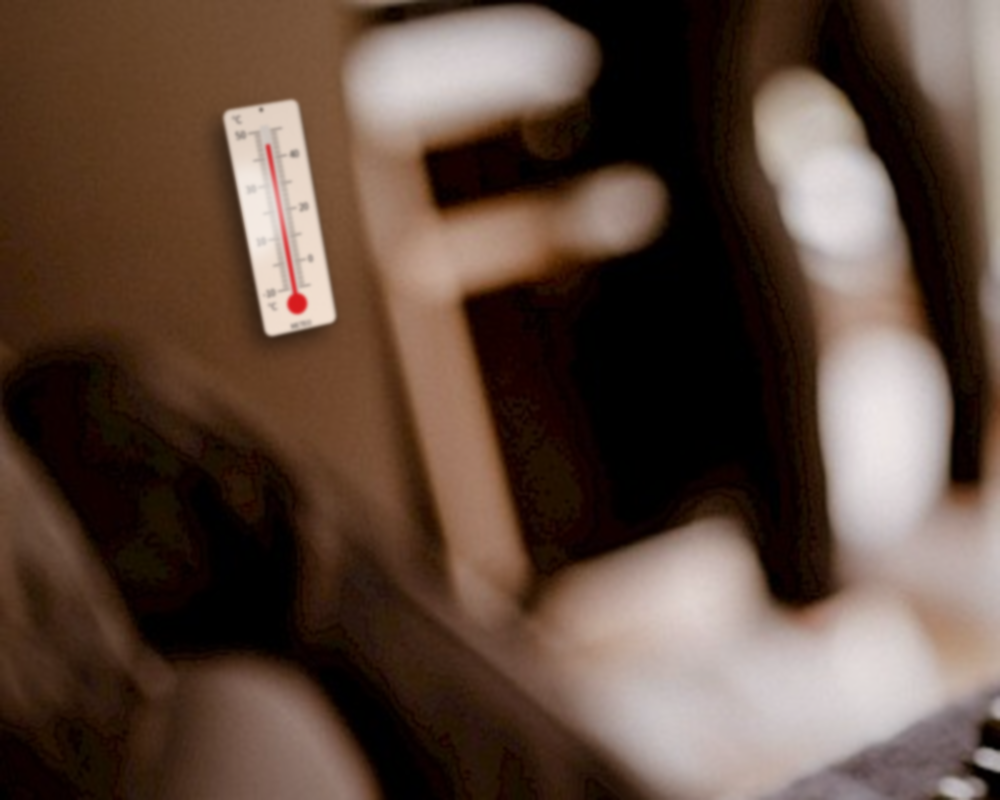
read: 45 °C
